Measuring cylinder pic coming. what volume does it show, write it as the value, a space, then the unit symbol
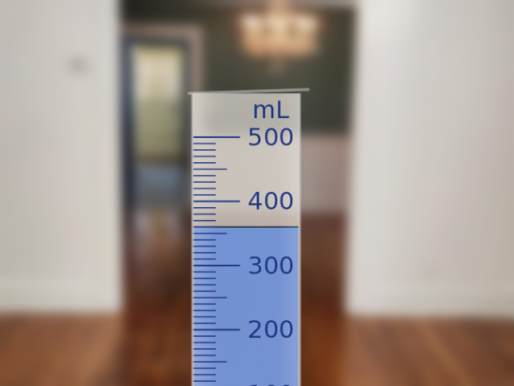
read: 360 mL
